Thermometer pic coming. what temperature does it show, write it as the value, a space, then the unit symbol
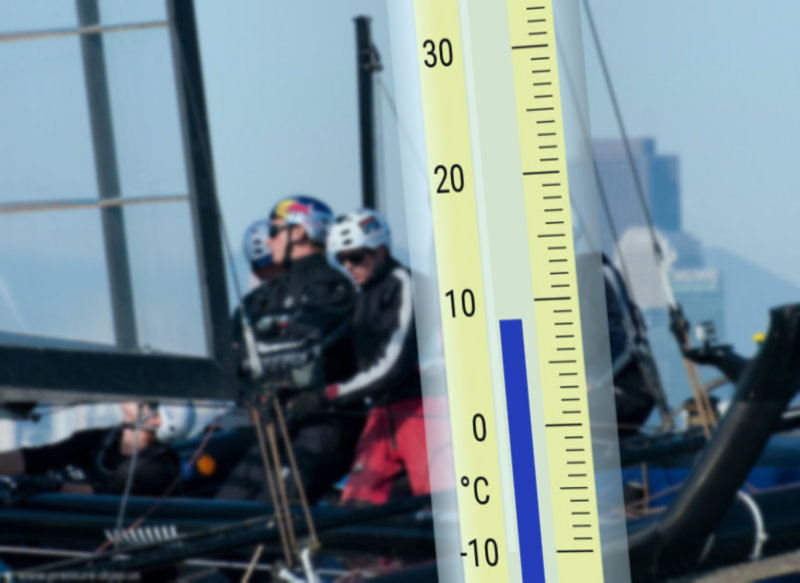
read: 8.5 °C
